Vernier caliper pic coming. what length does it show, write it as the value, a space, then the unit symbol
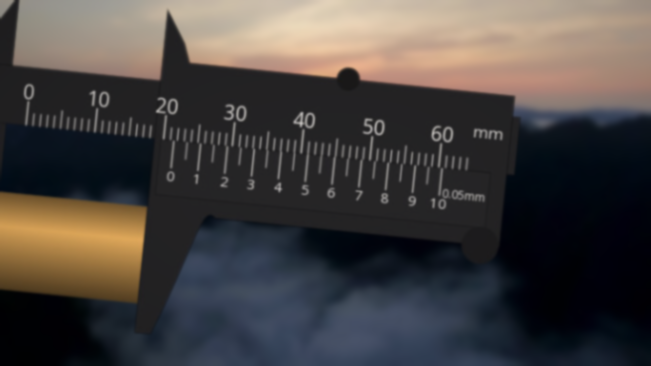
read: 21.5 mm
